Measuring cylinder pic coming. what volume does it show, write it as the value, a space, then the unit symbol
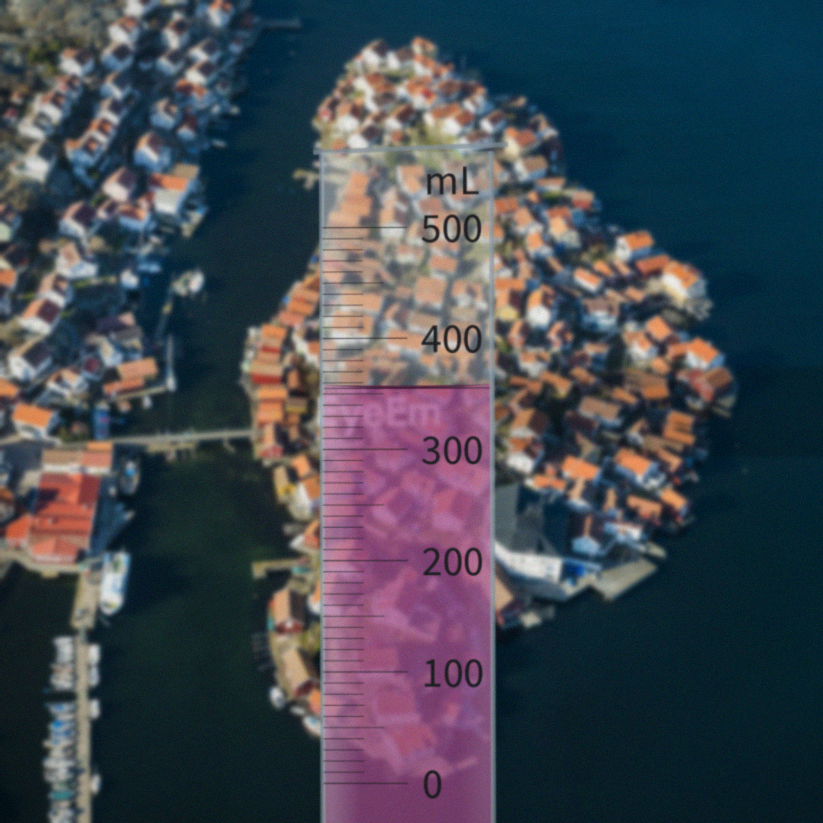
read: 355 mL
